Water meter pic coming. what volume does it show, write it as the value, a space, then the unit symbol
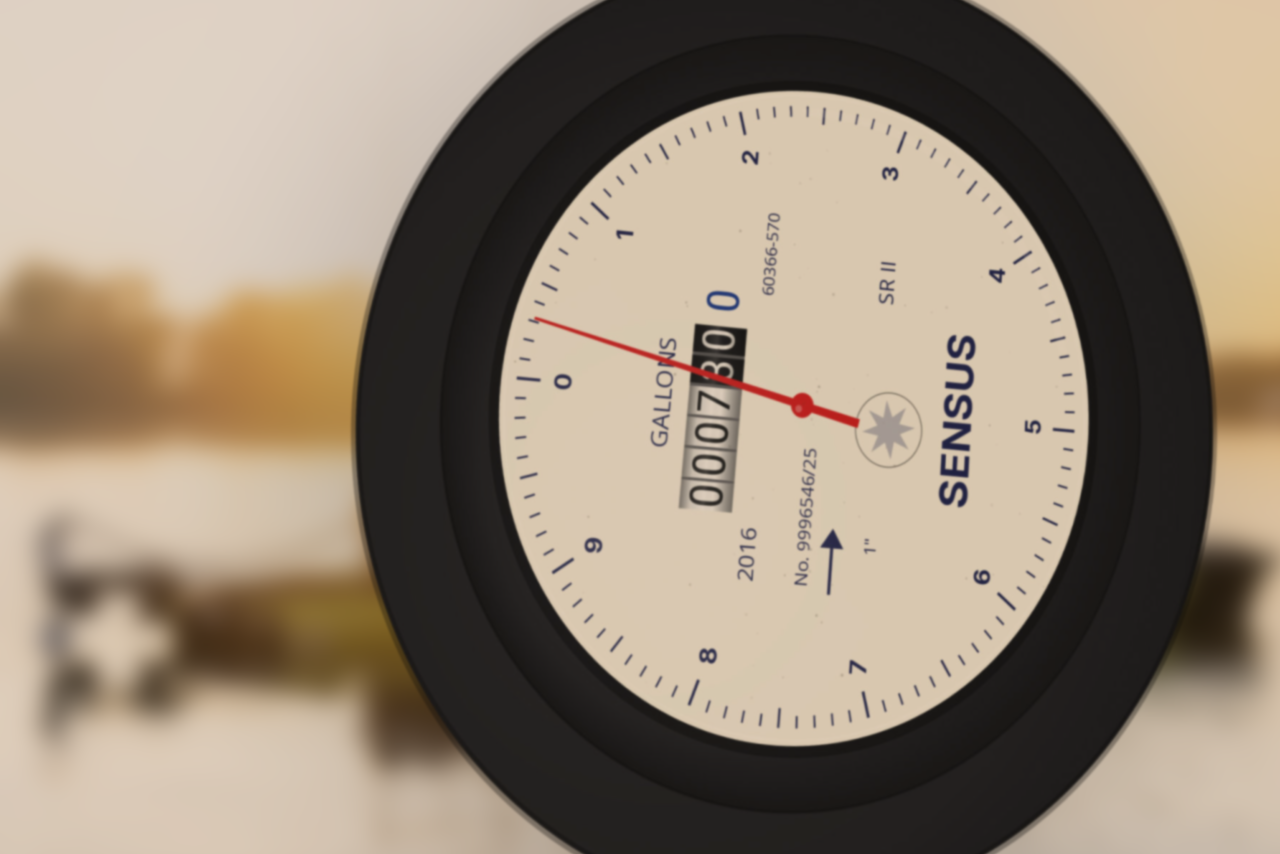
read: 7300.3 gal
